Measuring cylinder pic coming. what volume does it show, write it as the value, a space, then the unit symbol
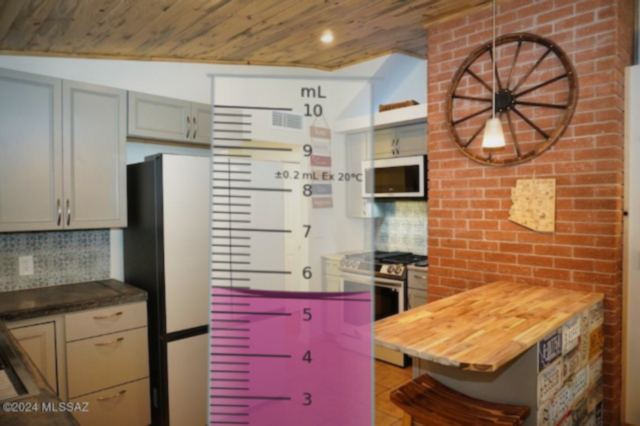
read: 5.4 mL
